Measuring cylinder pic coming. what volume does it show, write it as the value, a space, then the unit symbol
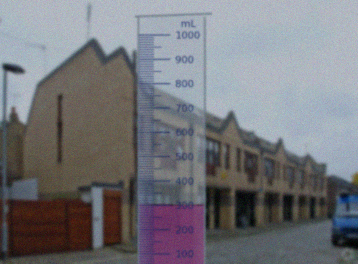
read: 300 mL
